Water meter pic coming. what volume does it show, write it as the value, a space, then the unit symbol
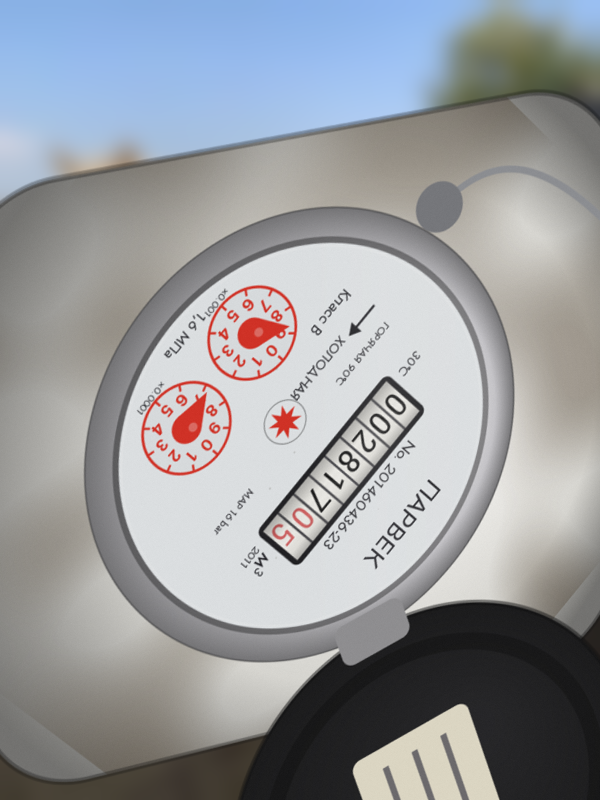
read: 2817.0487 m³
